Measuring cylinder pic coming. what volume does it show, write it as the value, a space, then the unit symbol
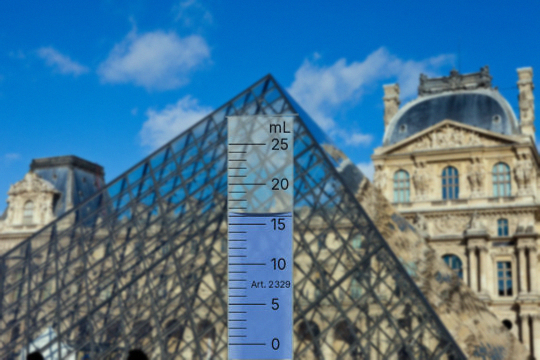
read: 16 mL
